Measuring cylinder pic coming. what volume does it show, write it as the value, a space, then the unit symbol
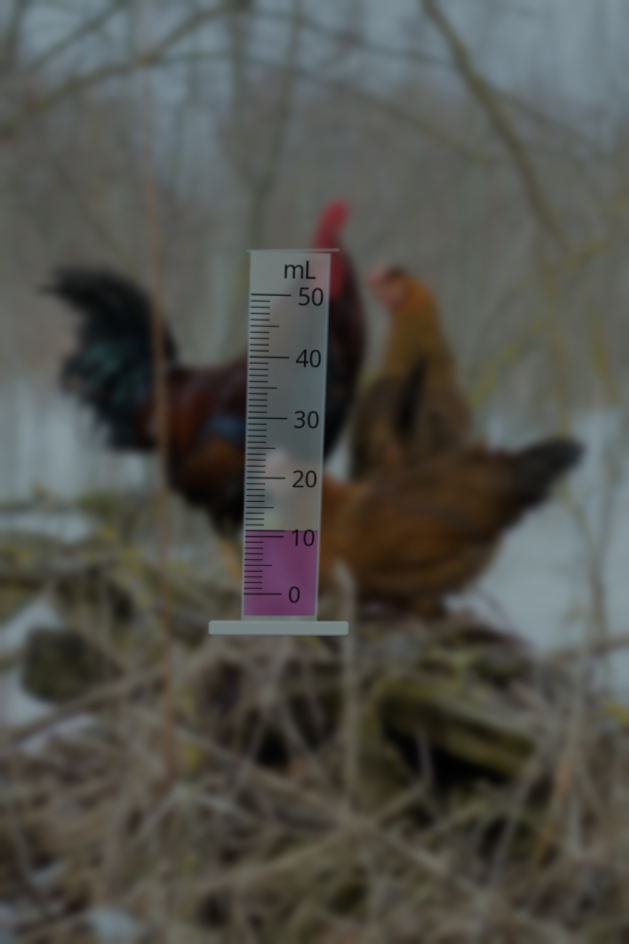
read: 11 mL
